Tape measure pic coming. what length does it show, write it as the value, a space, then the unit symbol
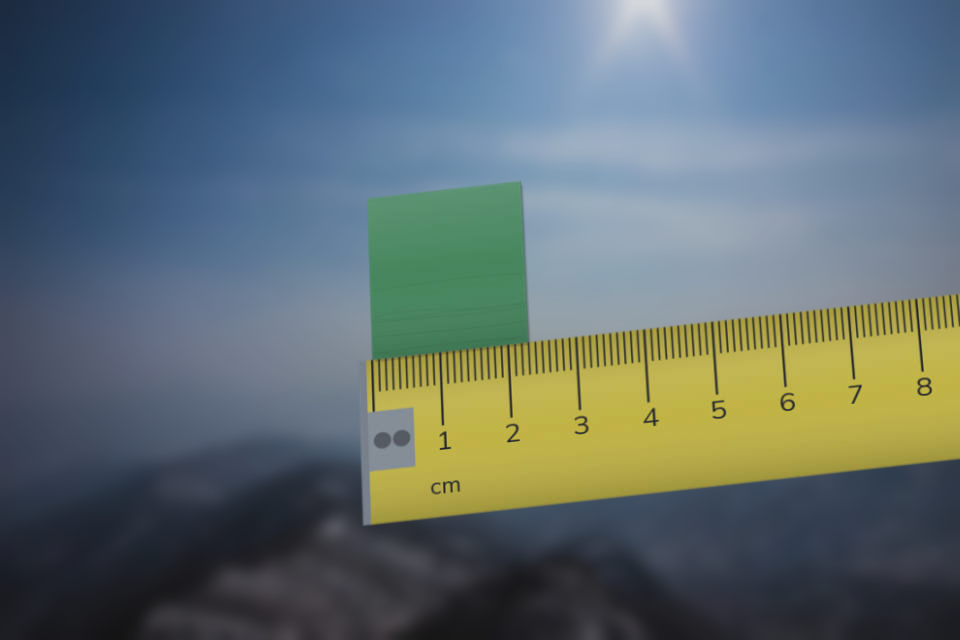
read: 2.3 cm
